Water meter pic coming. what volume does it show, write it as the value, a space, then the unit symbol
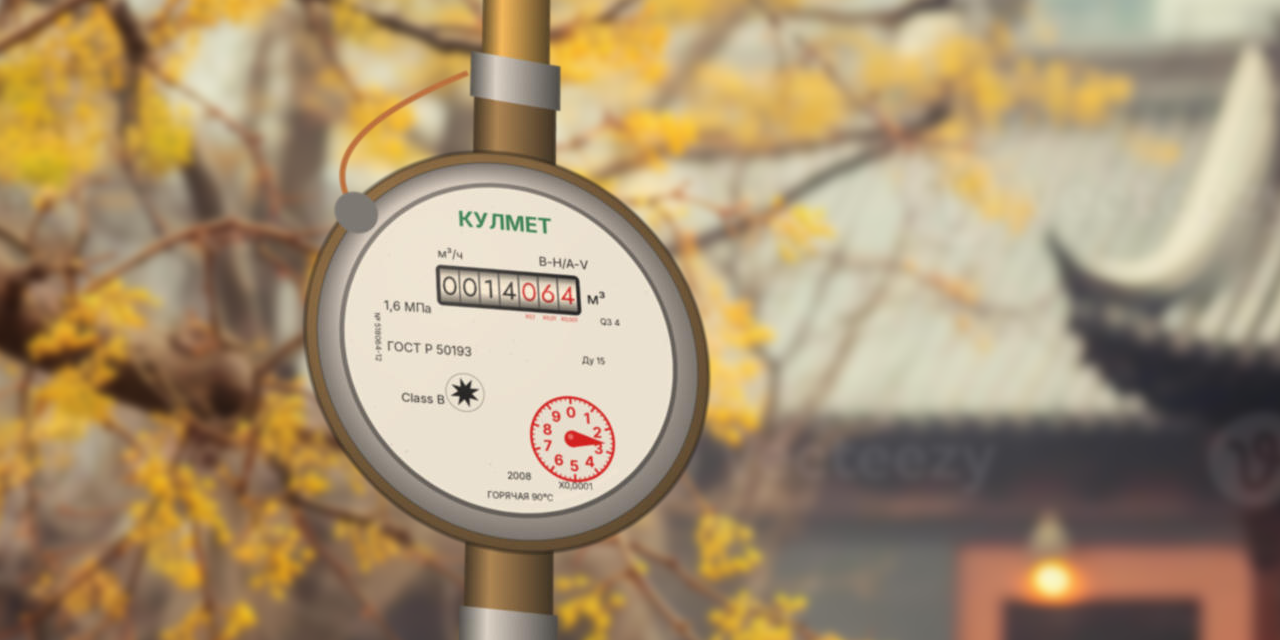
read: 14.0642 m³
